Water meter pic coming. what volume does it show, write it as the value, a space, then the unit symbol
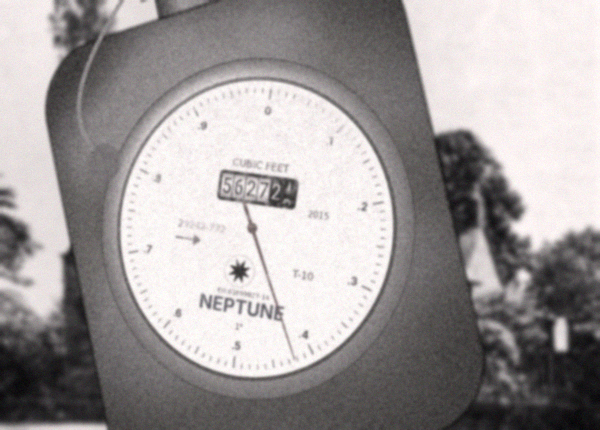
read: 562721.42 ft³
